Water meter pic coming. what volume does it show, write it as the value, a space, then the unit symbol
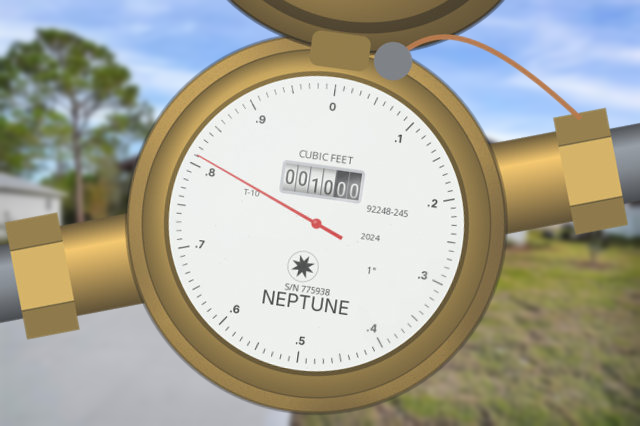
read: 999.81 ft³
